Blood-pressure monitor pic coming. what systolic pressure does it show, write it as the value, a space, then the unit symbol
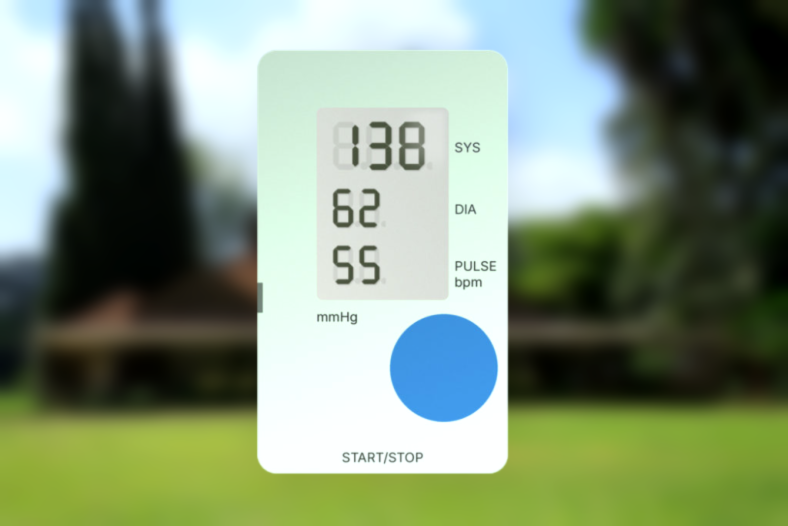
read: 138 mmHg
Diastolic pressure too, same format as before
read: 62 mmHg
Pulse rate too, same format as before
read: 55 bpm
